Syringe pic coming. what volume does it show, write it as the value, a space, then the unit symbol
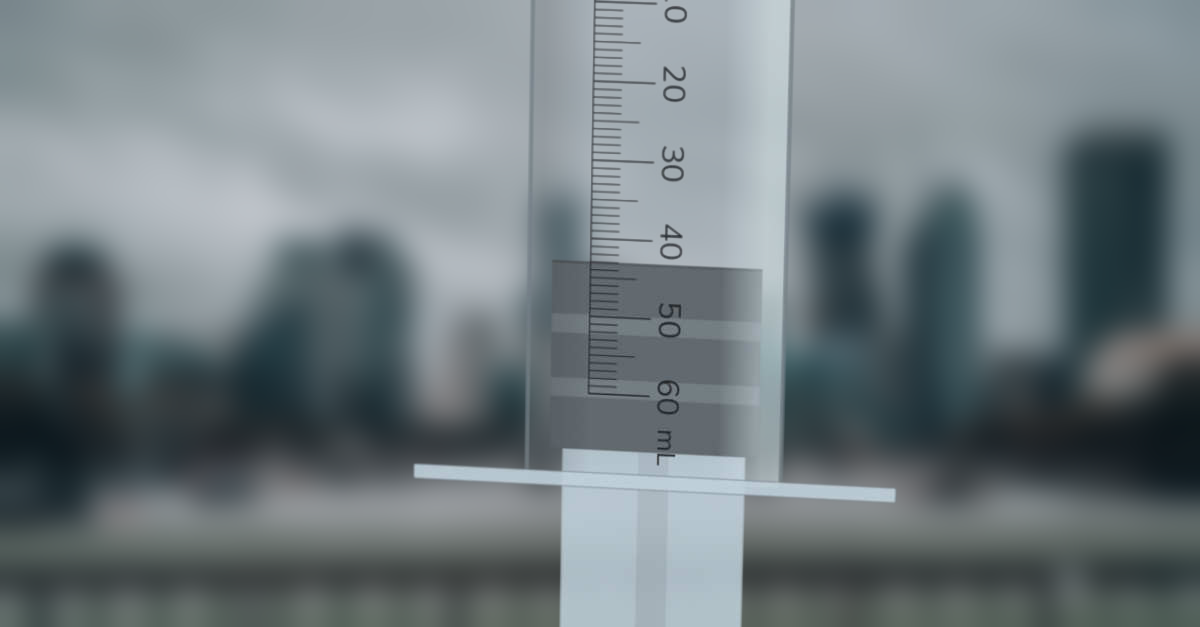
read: 43 mL
